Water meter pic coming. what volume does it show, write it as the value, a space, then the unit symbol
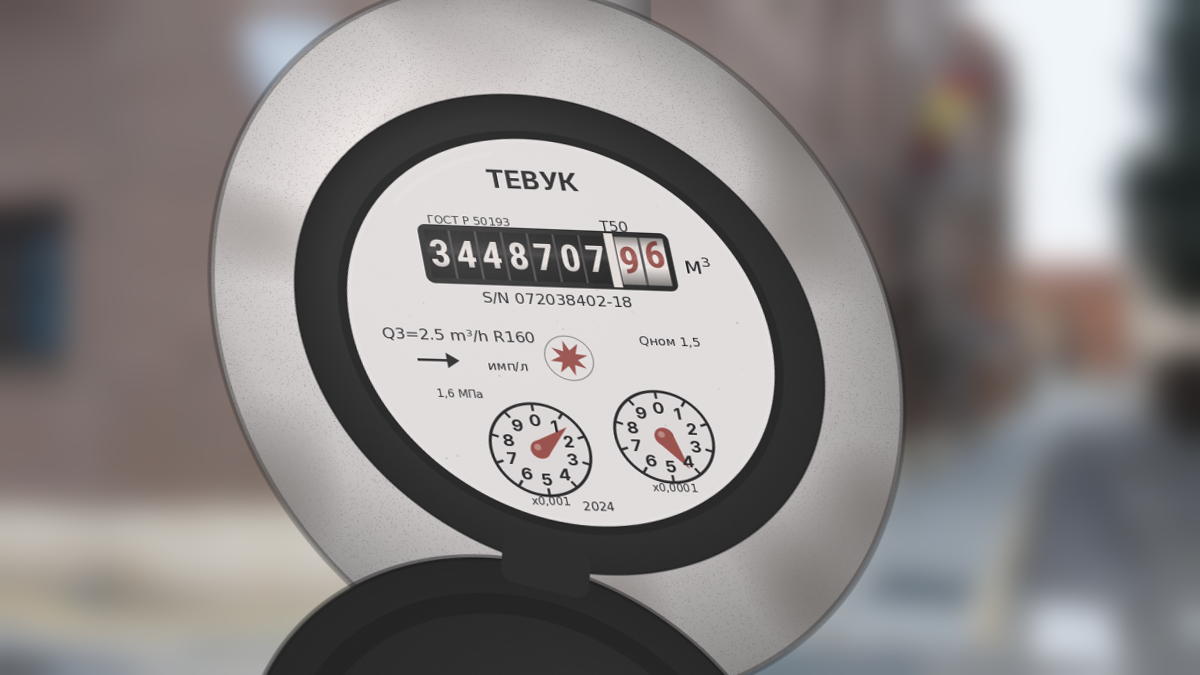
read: 3448707.9614 m³
